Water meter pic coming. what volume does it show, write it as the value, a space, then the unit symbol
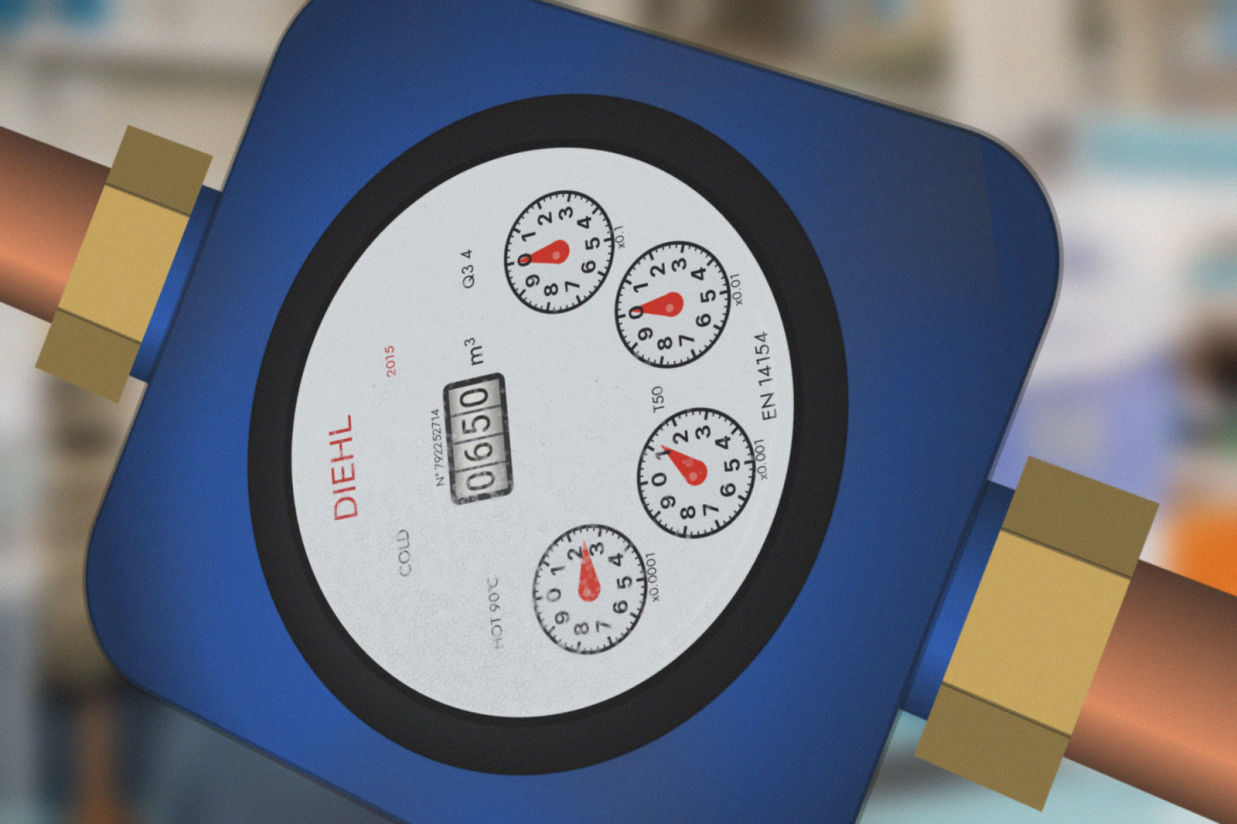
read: 650.0012 m³
